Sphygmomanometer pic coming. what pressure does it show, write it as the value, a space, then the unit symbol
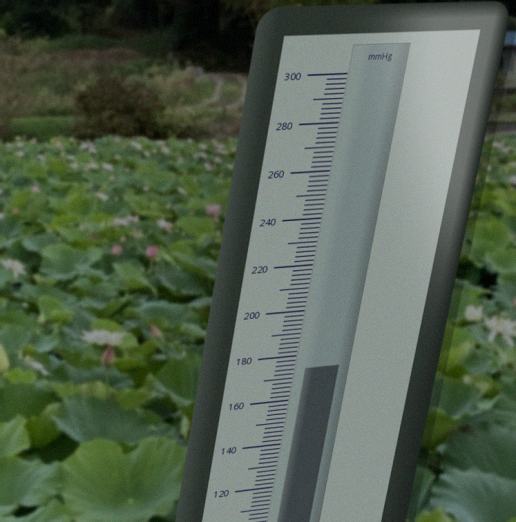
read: 174 mmHg
